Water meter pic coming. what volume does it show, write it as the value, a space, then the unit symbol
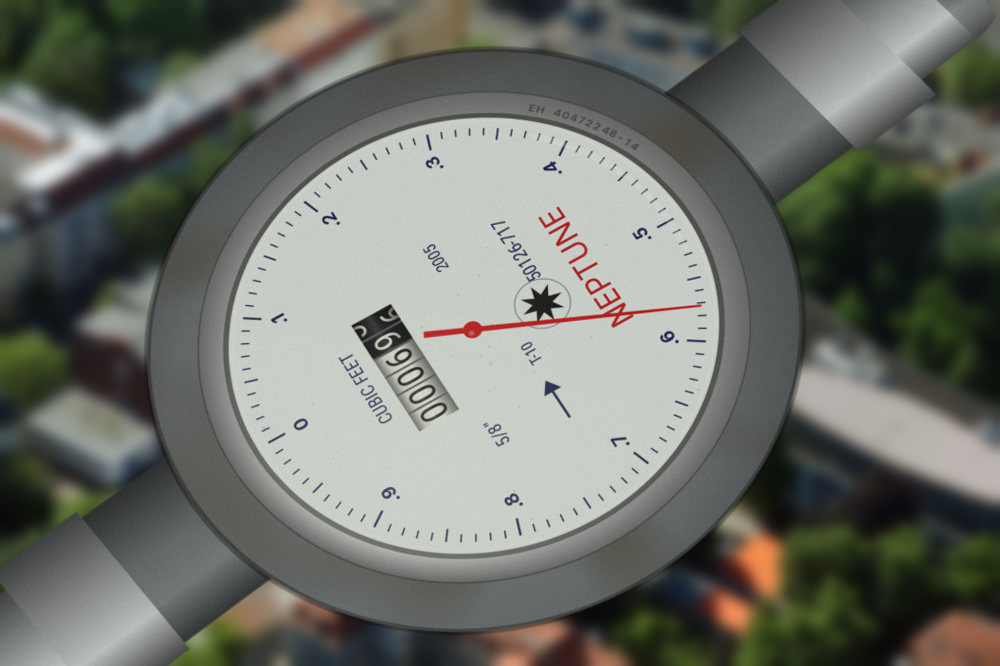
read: 695.57 ft³
